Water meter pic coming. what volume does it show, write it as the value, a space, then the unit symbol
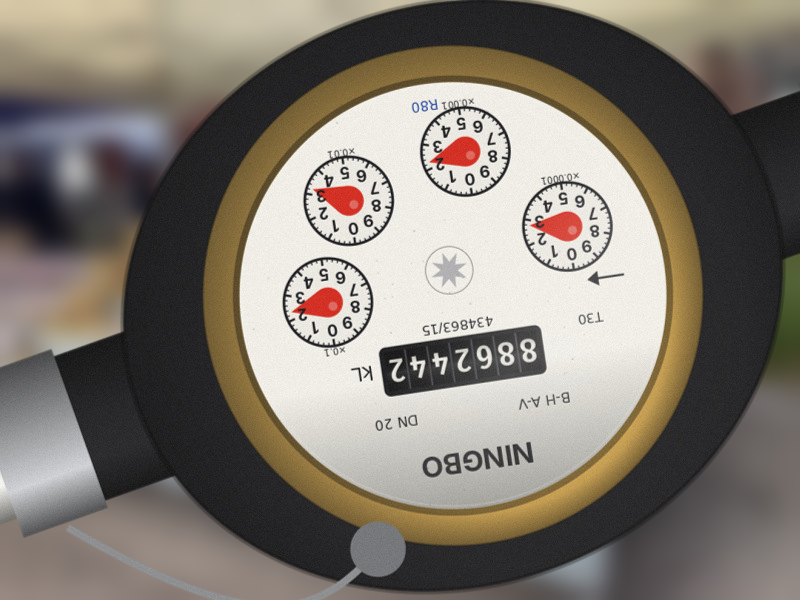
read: 8862442.2322 kL
